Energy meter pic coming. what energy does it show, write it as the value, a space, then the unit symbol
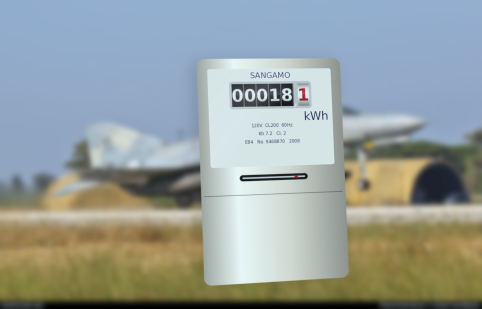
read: 18.1 kWh
